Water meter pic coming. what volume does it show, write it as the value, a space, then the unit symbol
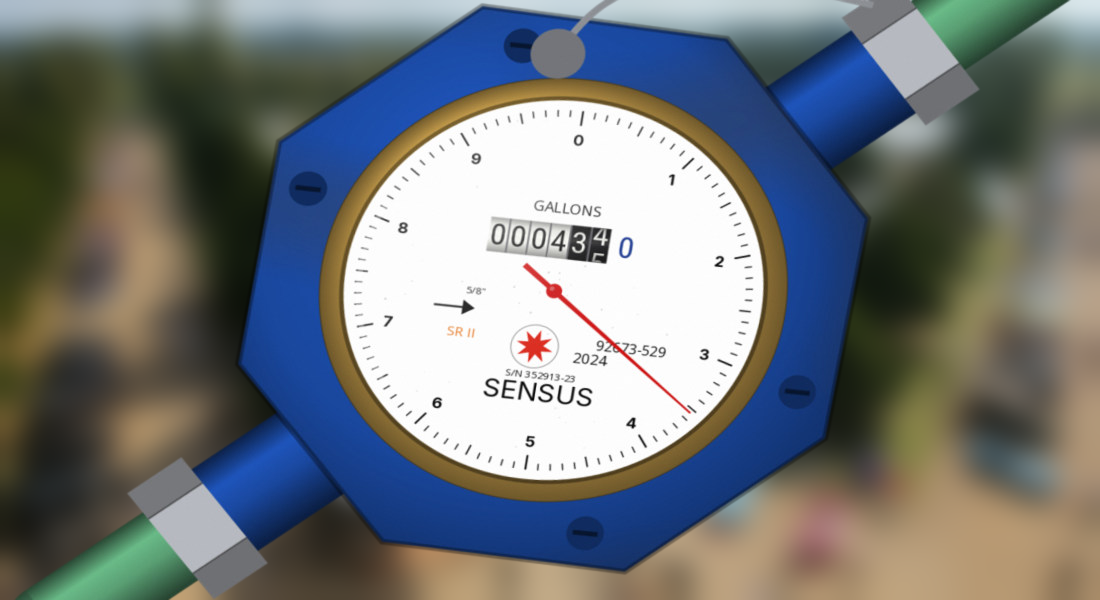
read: 4343.5 gal
